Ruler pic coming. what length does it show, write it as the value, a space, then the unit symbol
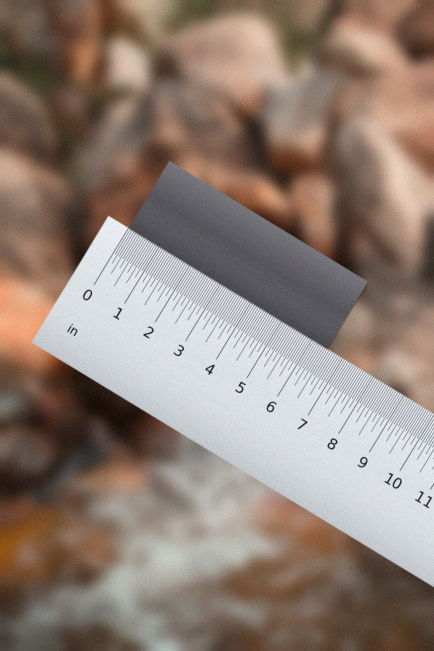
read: 6.5 in
